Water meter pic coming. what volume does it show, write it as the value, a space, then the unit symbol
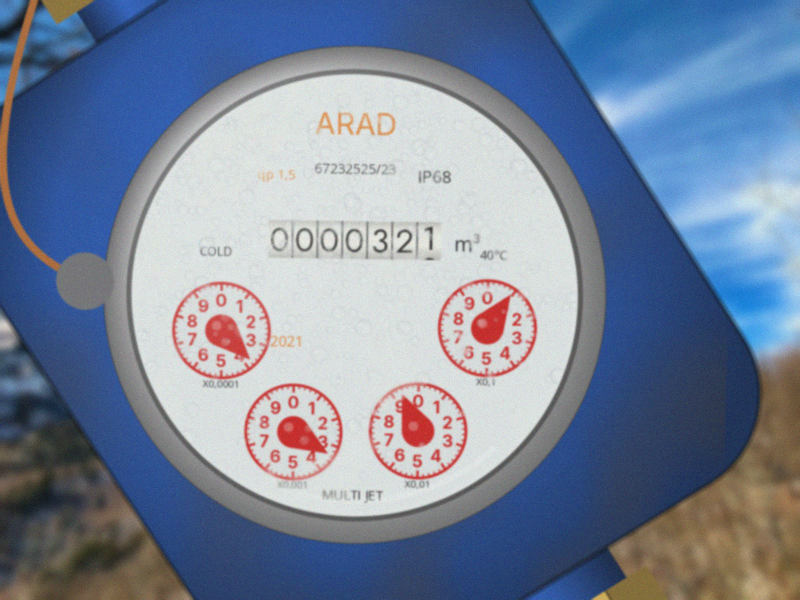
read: 321.0933 m³
